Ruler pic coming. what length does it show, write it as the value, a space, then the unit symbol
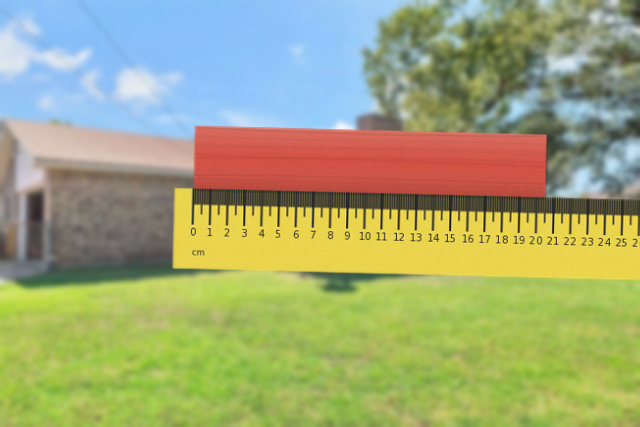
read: 20.5 cm
